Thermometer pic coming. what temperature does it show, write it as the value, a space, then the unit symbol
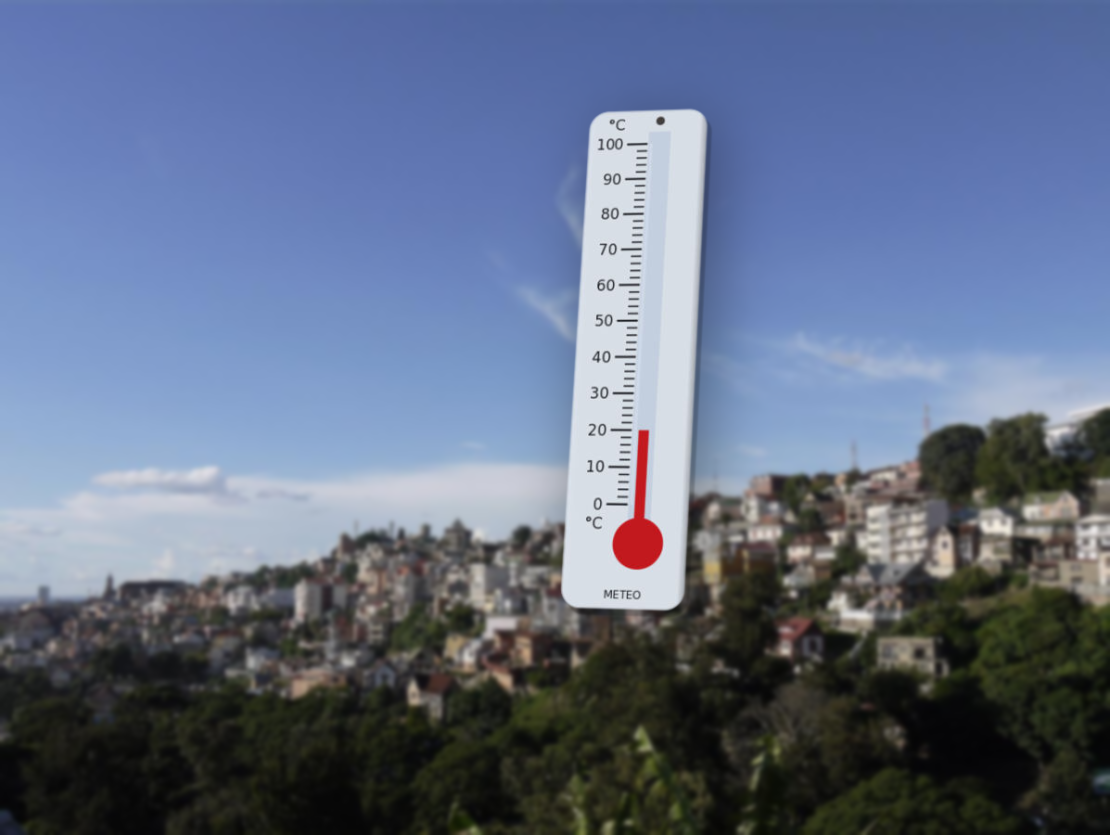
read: 20 °C
